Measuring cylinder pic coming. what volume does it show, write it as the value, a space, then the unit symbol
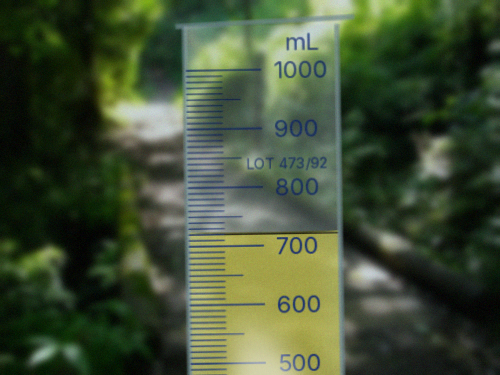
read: 720 mL
